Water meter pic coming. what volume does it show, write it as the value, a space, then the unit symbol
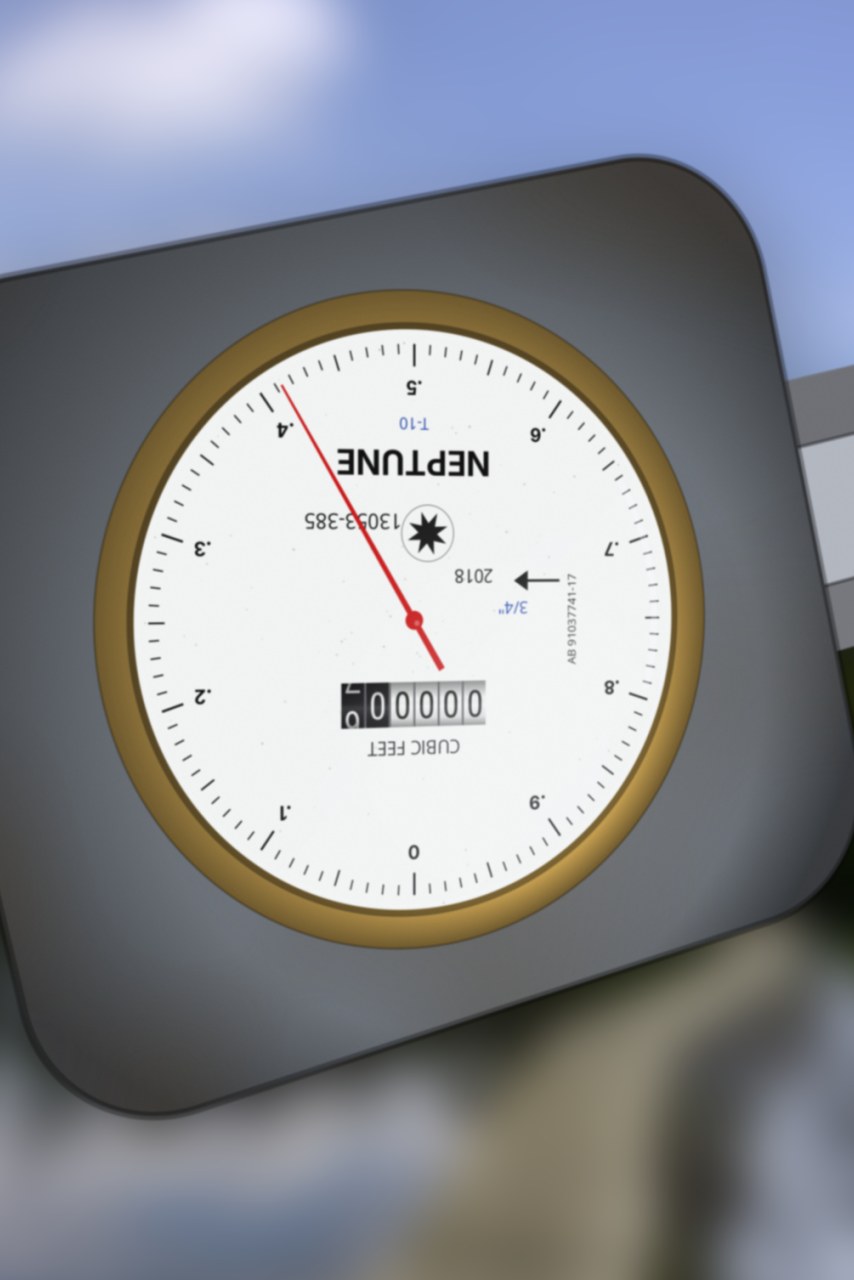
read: 6.41 ft³
